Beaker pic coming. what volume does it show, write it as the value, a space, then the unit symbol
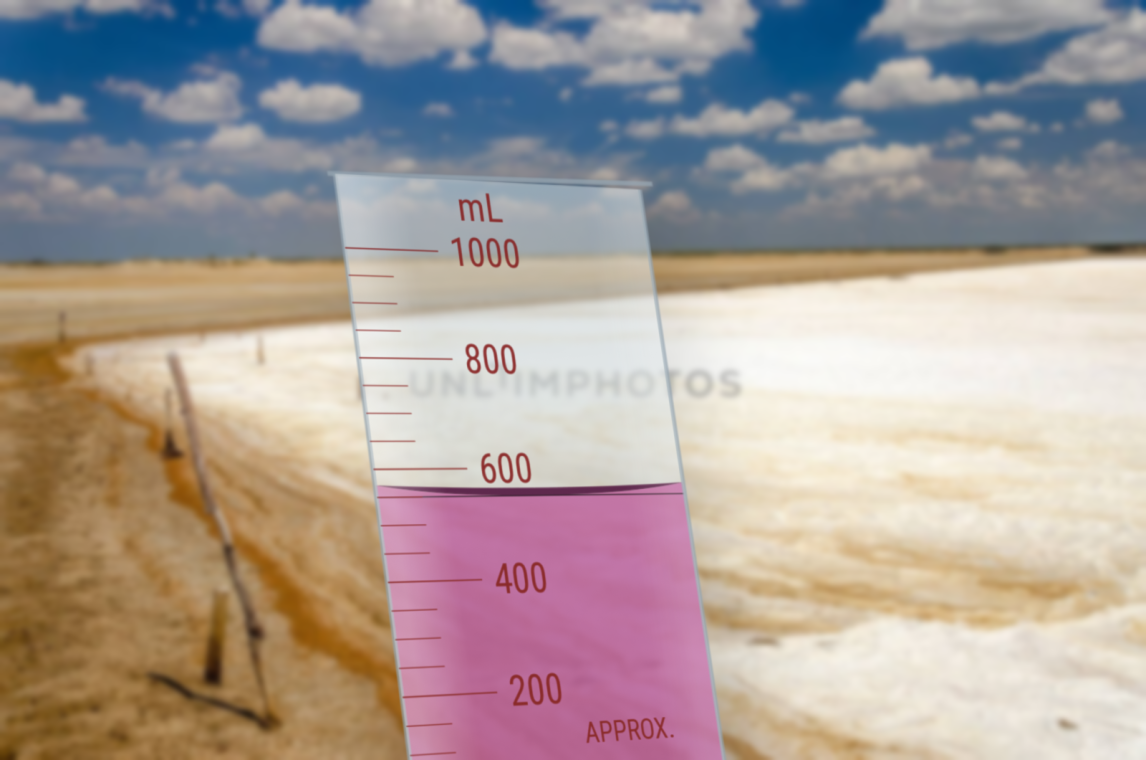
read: 550 mL
